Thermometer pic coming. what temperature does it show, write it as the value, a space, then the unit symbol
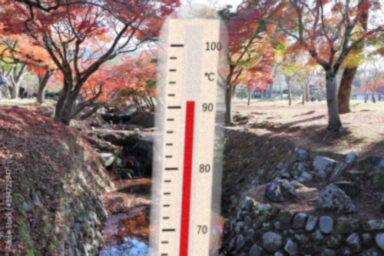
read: 91 °C
